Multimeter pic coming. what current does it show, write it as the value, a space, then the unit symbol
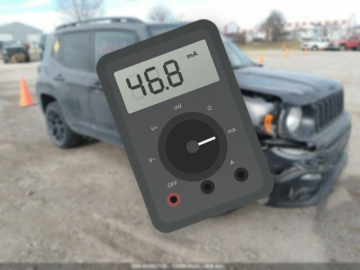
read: 46.8 mA
